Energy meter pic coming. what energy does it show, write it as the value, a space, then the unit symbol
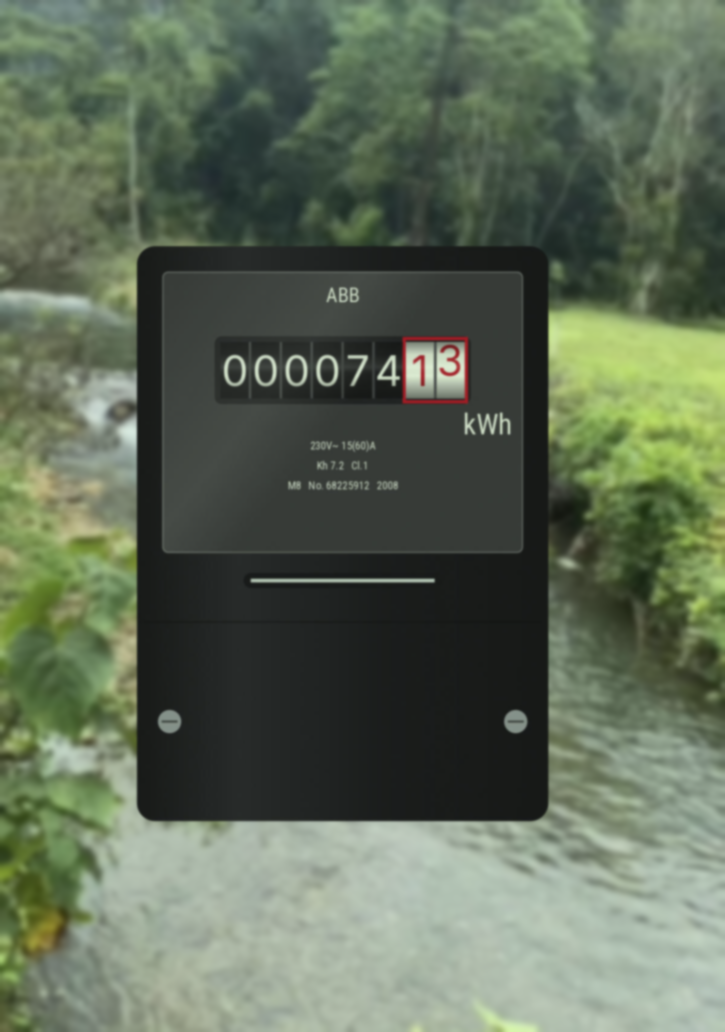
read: 74.13 kWh
